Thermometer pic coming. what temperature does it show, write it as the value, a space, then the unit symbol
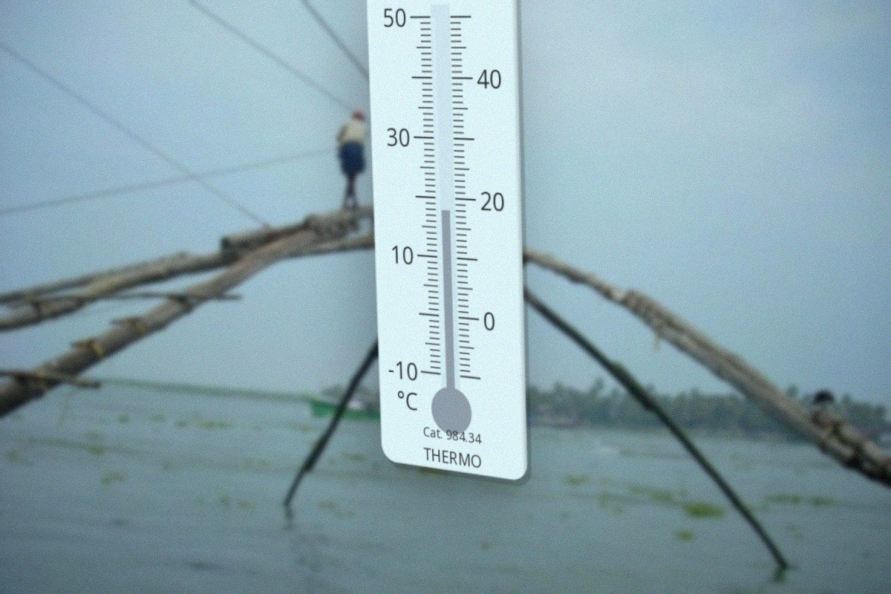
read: 18 °C
